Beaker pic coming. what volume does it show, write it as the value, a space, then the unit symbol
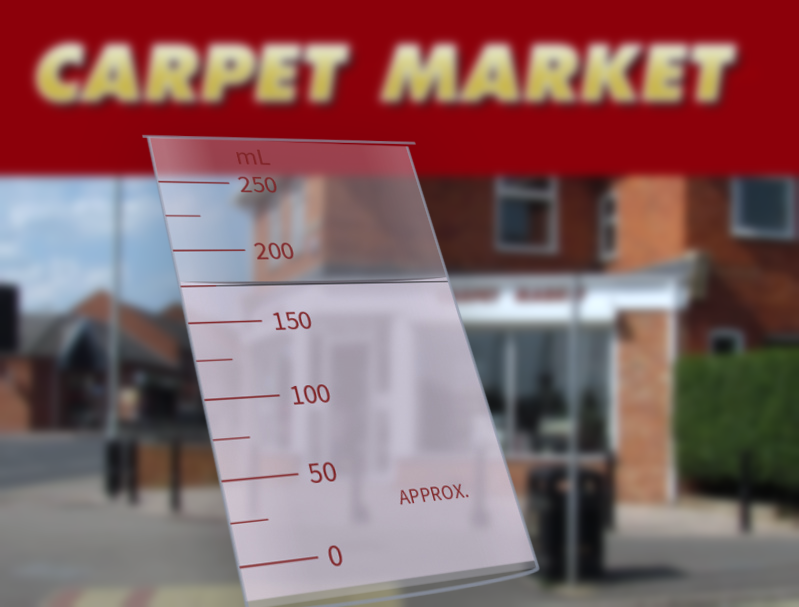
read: 175 mL
